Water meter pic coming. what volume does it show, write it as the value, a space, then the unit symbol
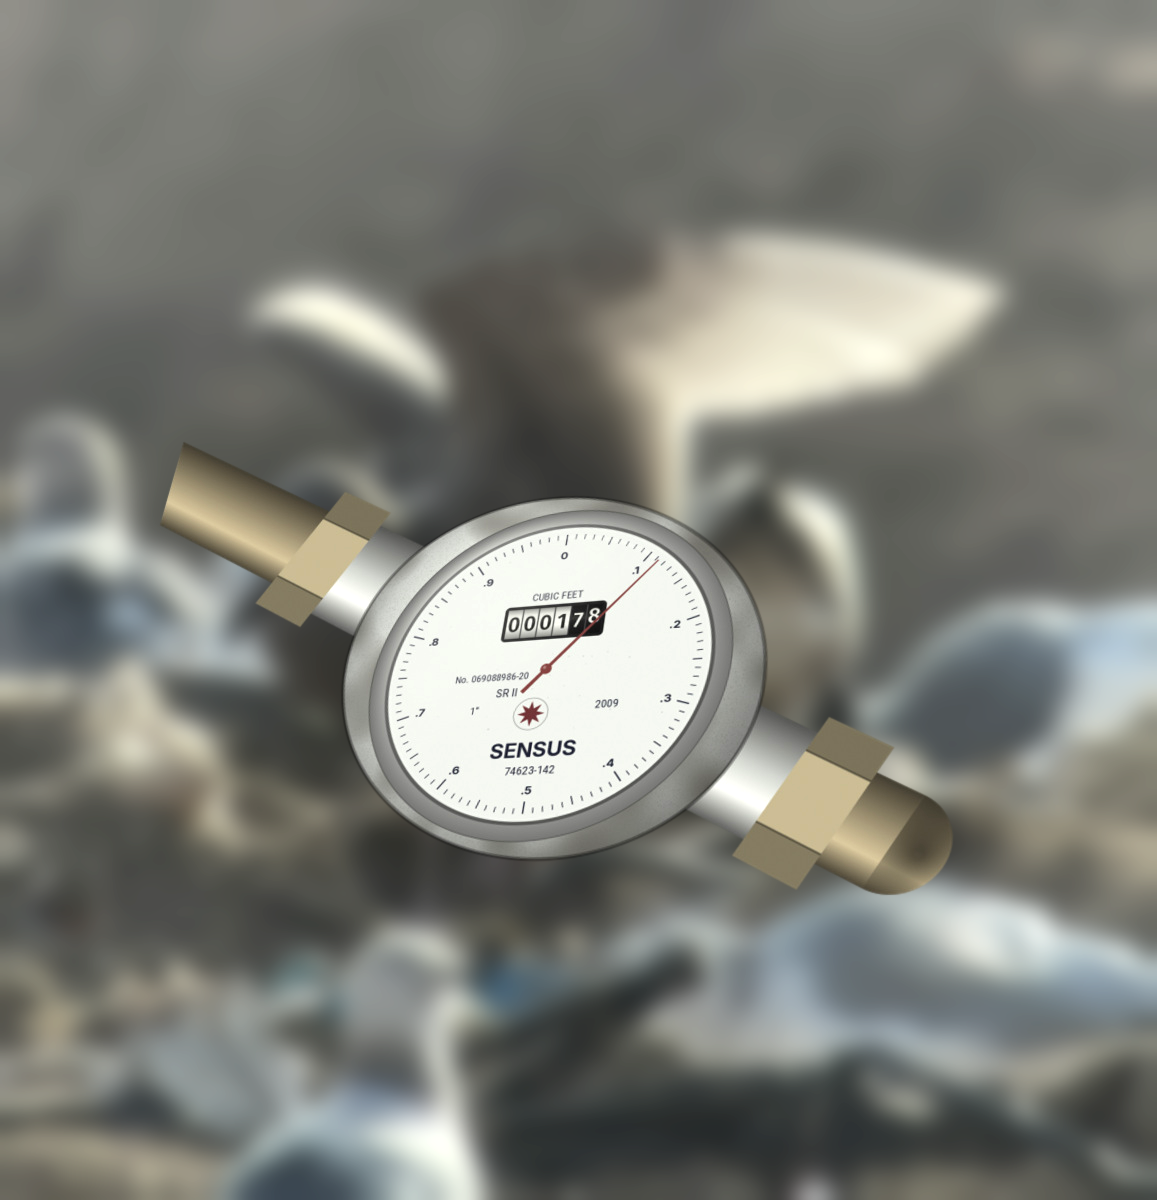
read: 178.11 ft³
